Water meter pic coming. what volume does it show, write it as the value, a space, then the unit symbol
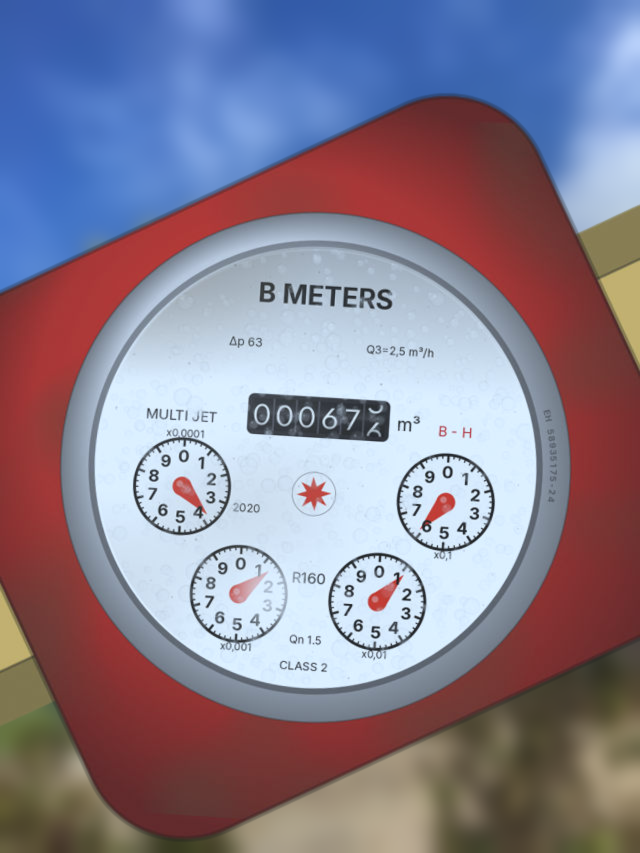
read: 675.6113 m³
